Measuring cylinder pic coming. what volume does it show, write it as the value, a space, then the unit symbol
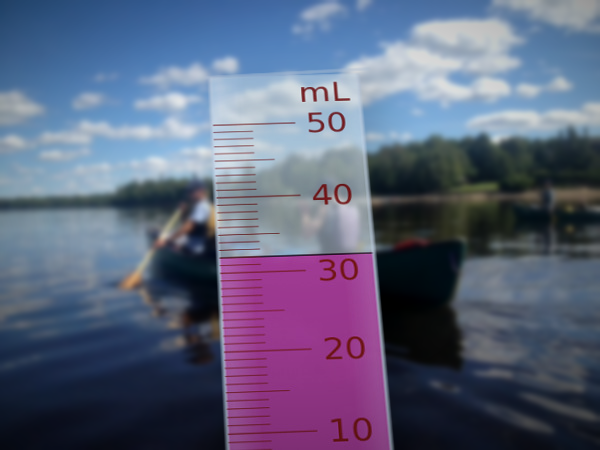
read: 32 mL
